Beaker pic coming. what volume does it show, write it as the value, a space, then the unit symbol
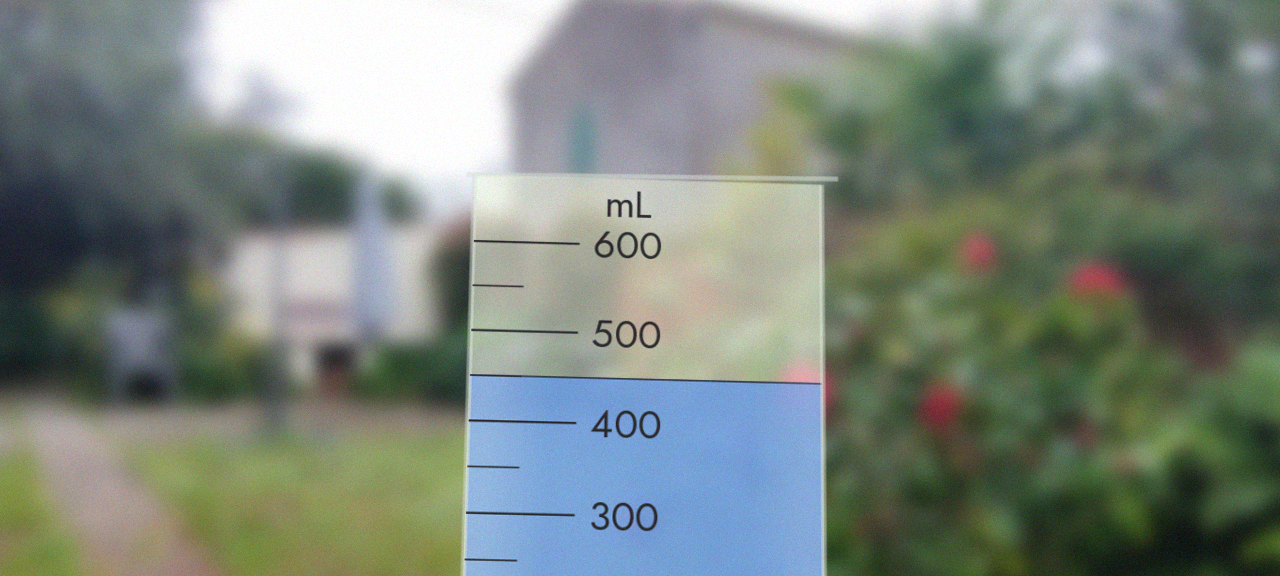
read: 450 mL
